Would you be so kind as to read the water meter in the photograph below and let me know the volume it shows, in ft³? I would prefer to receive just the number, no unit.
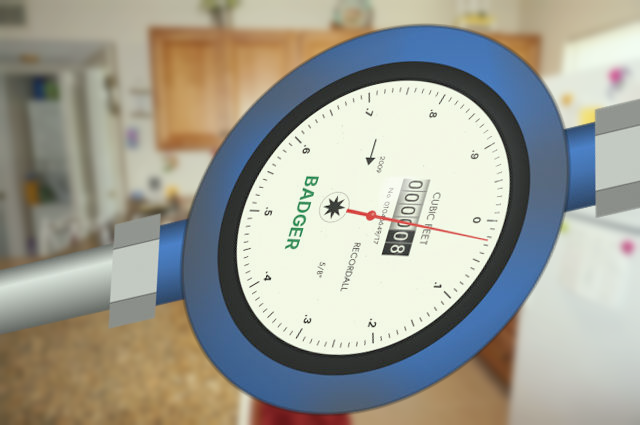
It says 8.02
